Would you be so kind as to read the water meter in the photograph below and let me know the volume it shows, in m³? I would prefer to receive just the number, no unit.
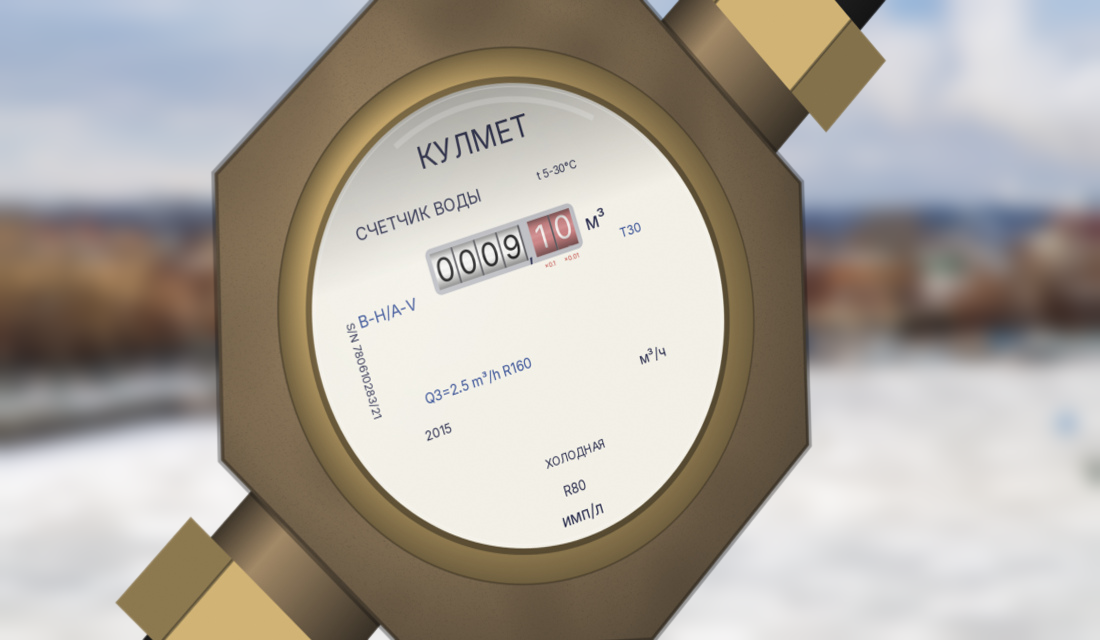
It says 9.10
